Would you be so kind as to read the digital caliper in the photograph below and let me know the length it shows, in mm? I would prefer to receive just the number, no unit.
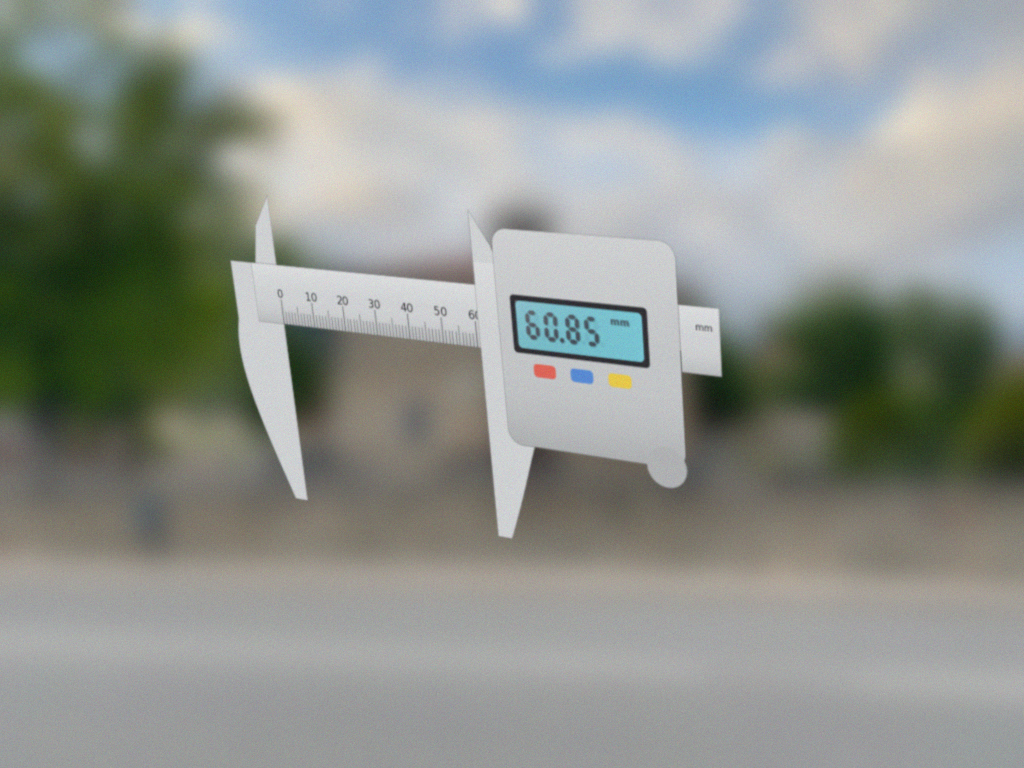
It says 60.85
